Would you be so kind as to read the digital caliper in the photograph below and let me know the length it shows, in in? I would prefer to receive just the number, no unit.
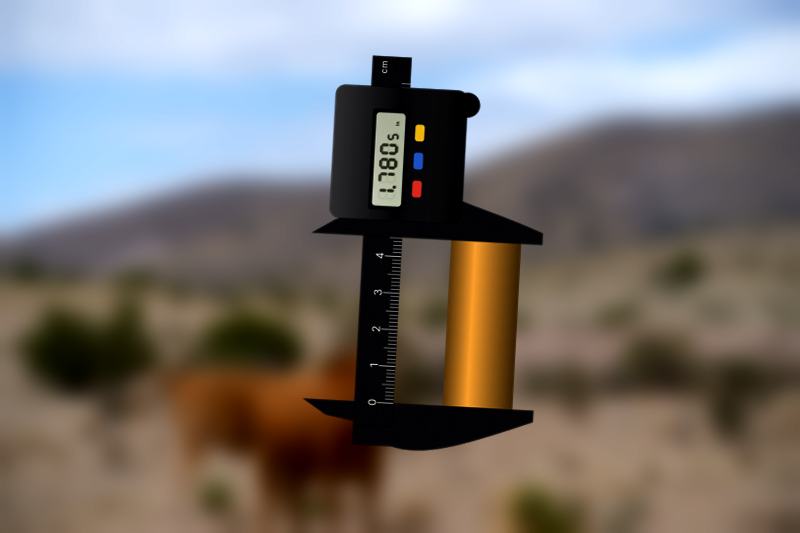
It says 1.7805
